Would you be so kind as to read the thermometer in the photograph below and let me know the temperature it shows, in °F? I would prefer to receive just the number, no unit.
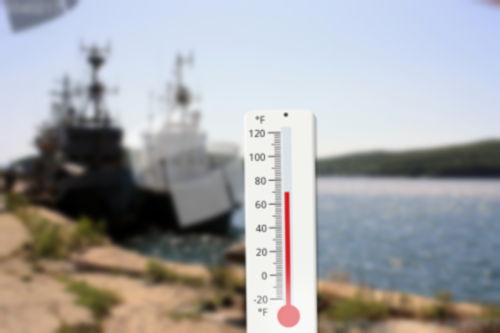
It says 70
